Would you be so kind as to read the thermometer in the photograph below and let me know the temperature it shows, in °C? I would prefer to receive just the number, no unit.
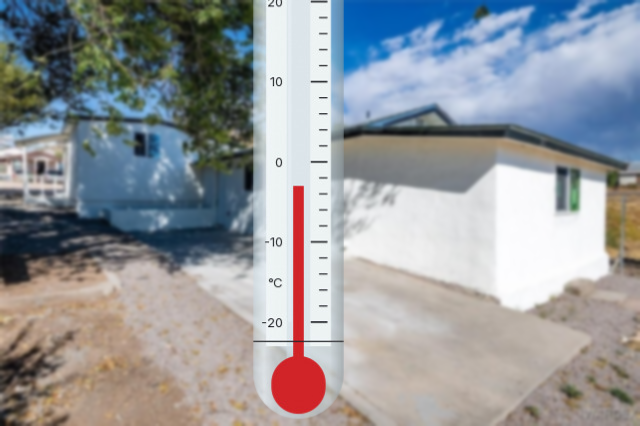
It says -3
